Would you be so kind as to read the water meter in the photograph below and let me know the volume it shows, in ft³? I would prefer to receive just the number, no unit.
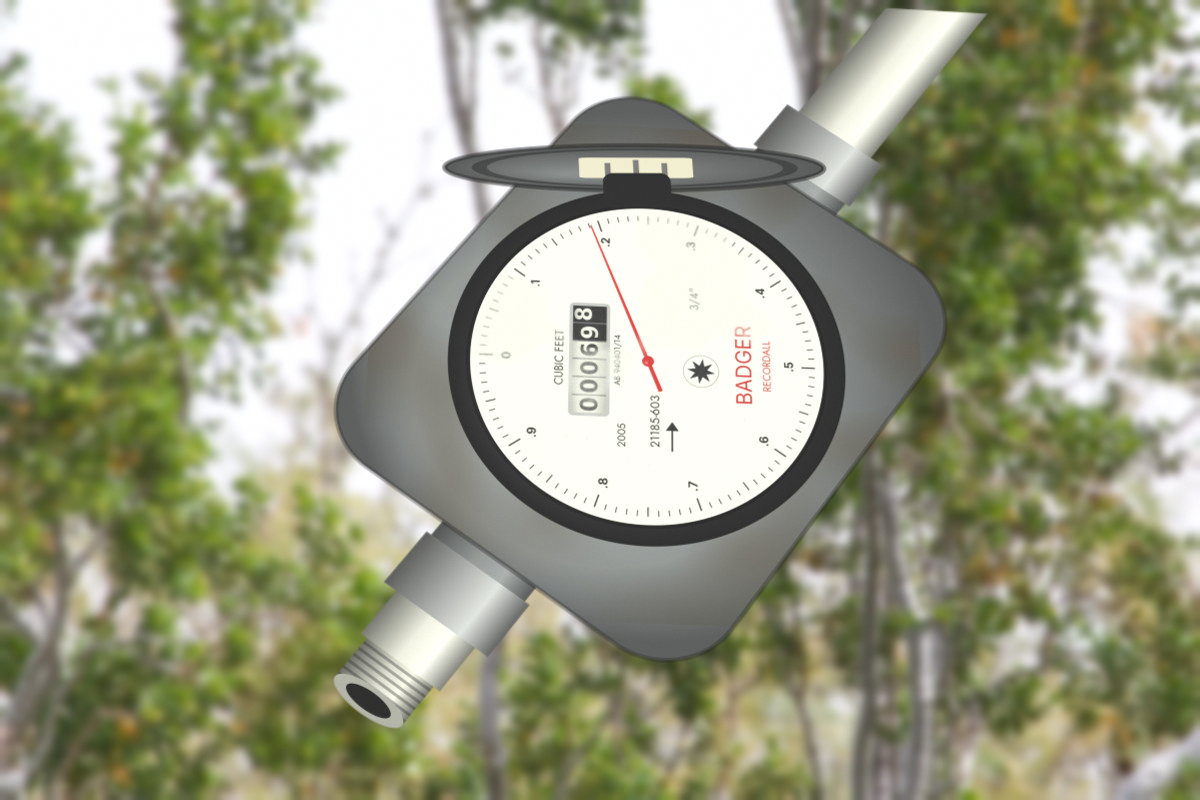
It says 698.19
